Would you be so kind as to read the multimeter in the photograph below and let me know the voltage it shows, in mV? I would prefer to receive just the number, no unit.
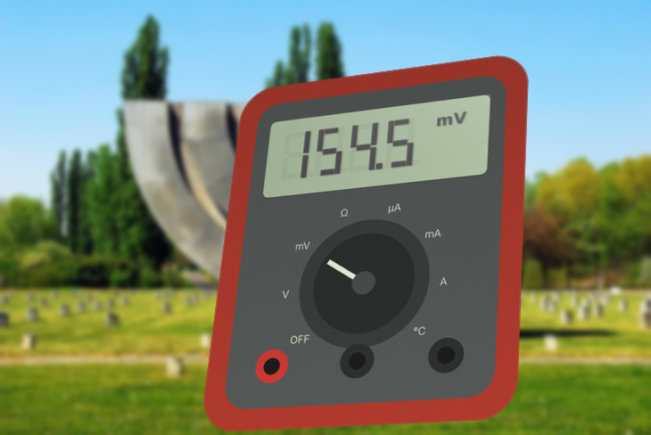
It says 154.5
